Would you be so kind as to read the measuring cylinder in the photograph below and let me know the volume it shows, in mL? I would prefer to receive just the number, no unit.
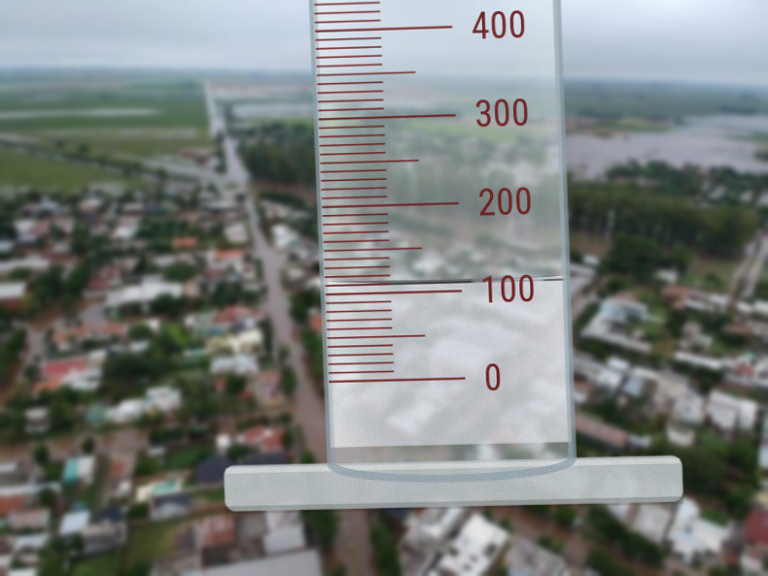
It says 110
